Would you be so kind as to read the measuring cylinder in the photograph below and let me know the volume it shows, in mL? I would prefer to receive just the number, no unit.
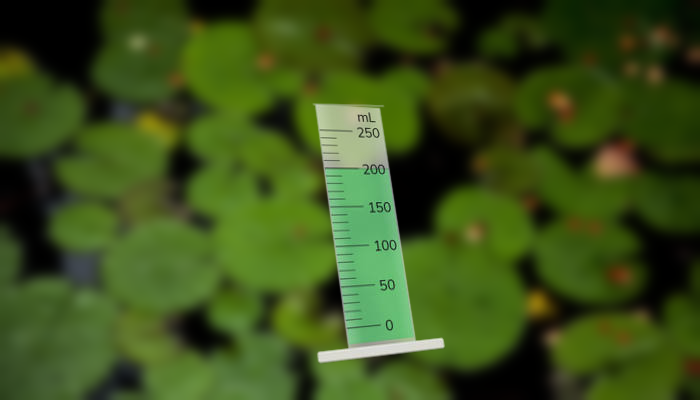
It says 200
